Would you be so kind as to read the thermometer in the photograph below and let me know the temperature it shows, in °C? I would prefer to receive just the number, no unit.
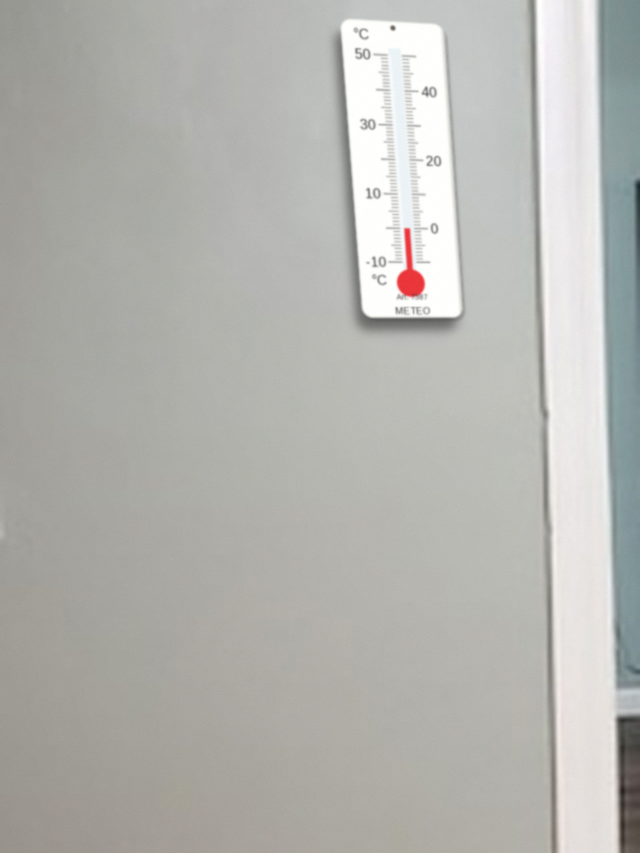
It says 0
